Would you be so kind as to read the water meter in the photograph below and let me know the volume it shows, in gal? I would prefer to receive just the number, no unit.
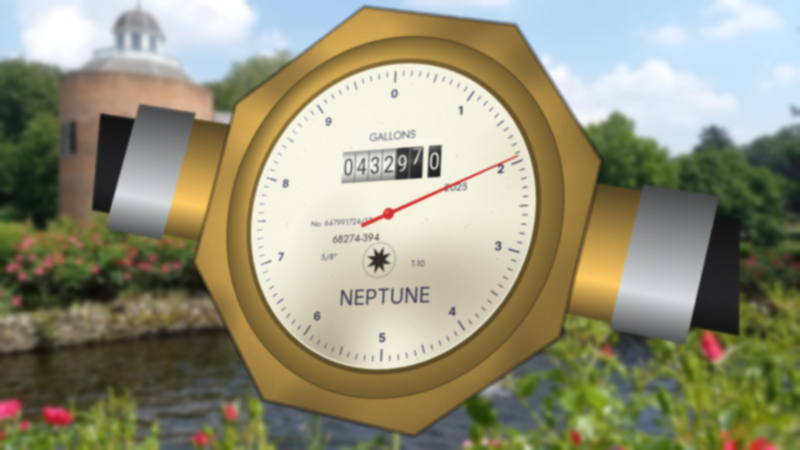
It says 432971.9
